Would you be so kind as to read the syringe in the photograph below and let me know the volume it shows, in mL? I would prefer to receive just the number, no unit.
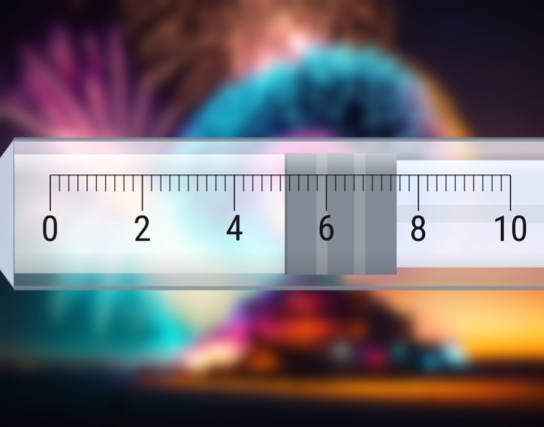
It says 5.1
